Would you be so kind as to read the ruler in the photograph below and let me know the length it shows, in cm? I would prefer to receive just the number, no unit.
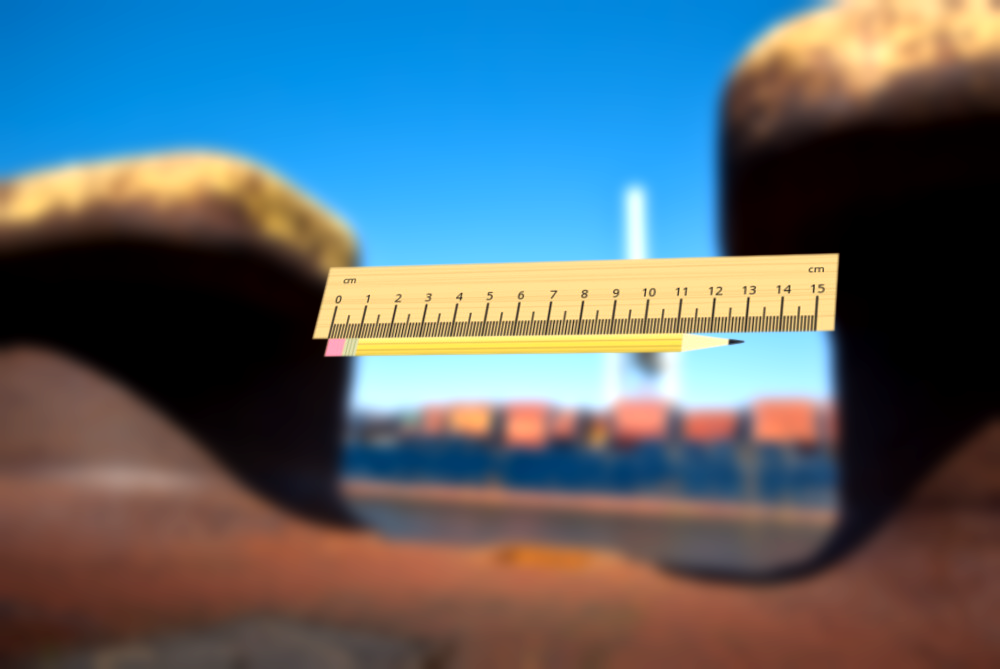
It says 13
